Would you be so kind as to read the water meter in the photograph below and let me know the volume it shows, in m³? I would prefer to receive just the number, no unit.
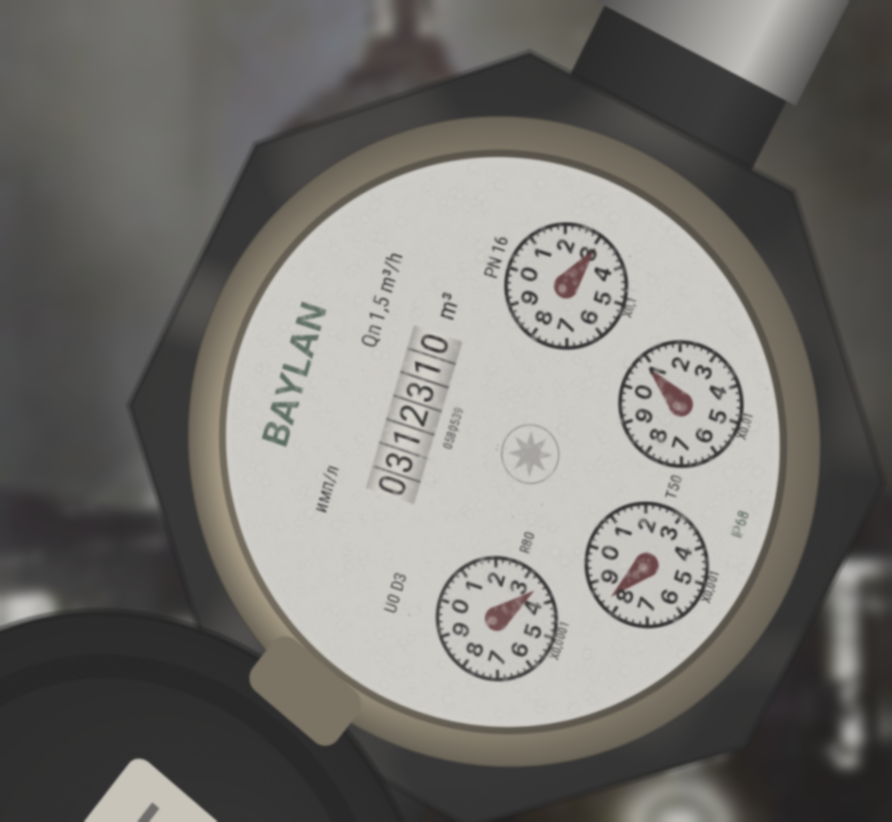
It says 312310.3083
